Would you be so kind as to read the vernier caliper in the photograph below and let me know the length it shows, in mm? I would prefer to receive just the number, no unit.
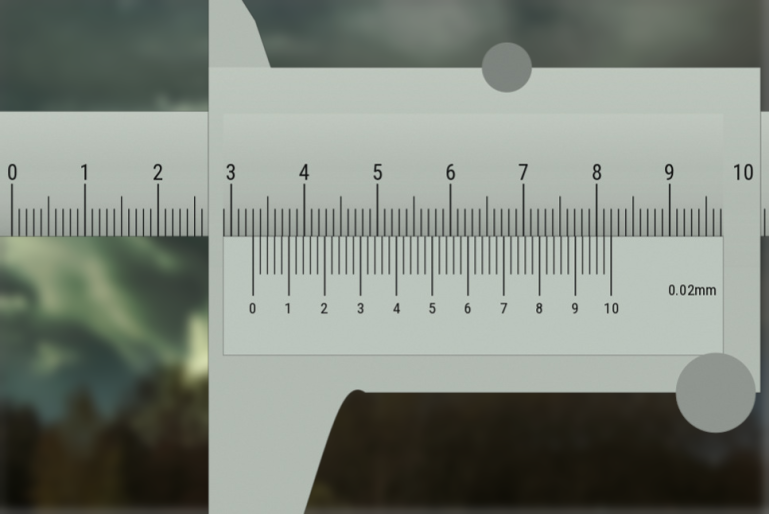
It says 33.0
